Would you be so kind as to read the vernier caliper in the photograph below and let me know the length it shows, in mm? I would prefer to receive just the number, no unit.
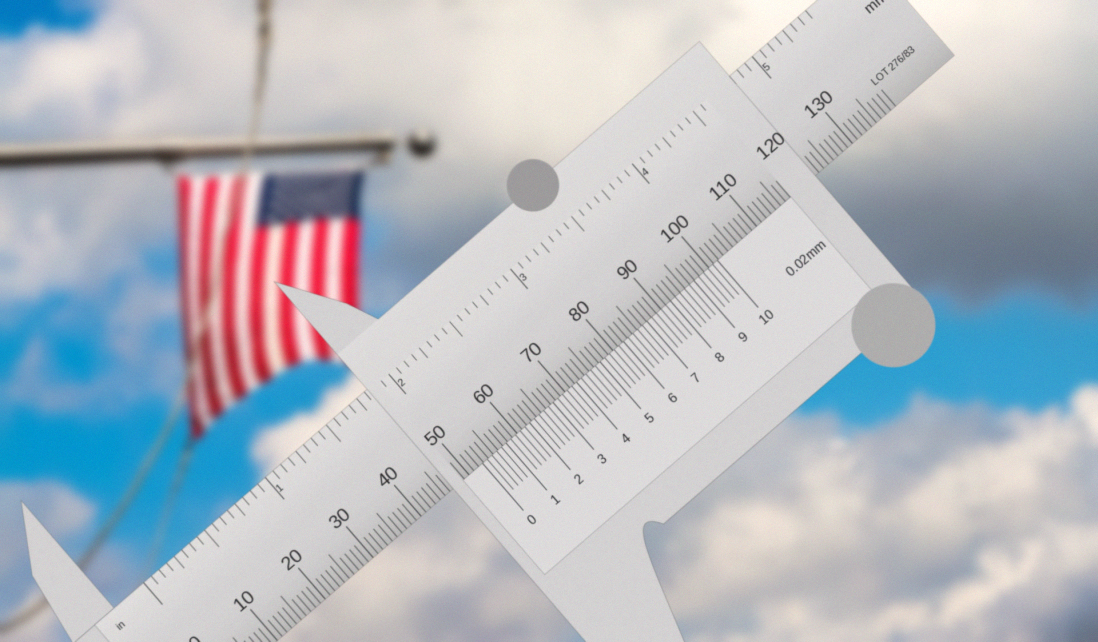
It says 52.8
